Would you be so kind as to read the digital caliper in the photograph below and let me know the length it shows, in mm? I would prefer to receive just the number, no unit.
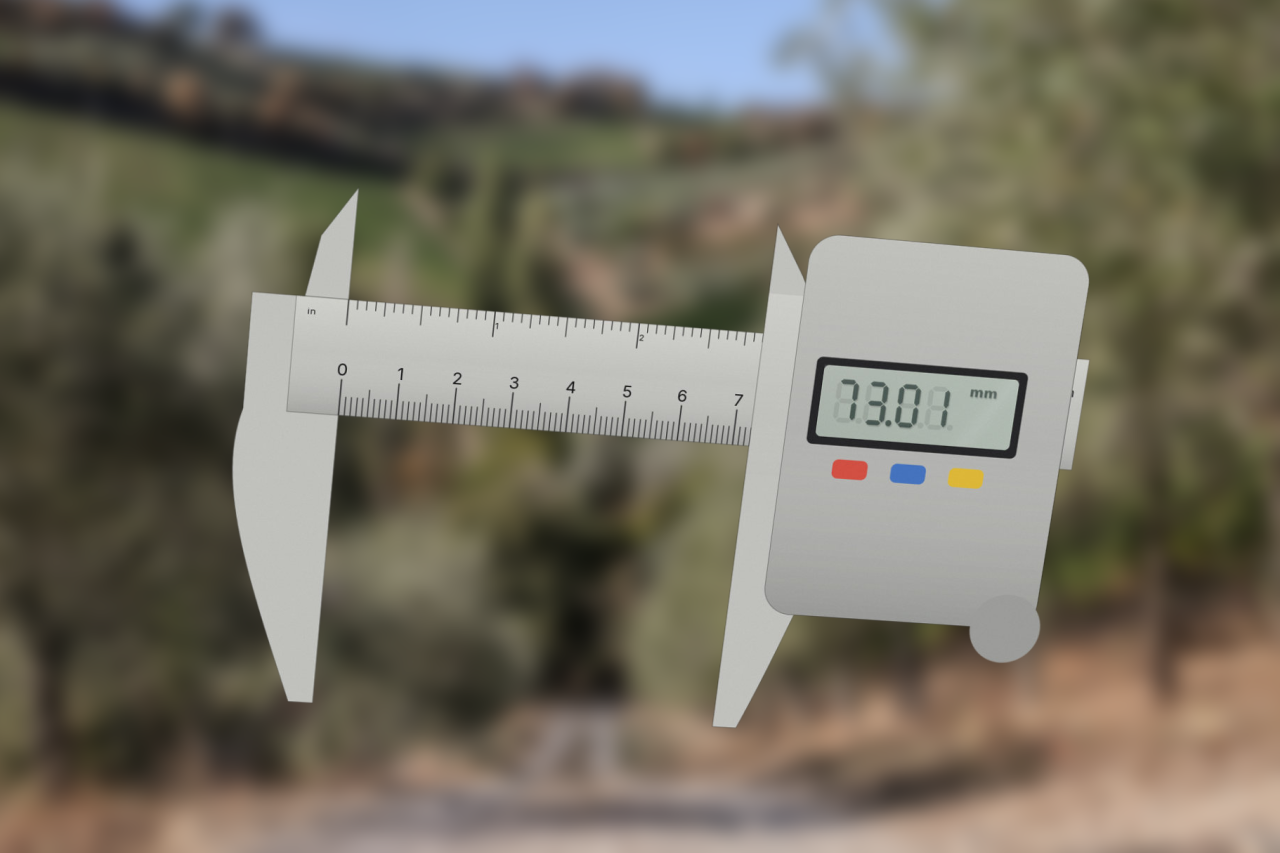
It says 73.01
